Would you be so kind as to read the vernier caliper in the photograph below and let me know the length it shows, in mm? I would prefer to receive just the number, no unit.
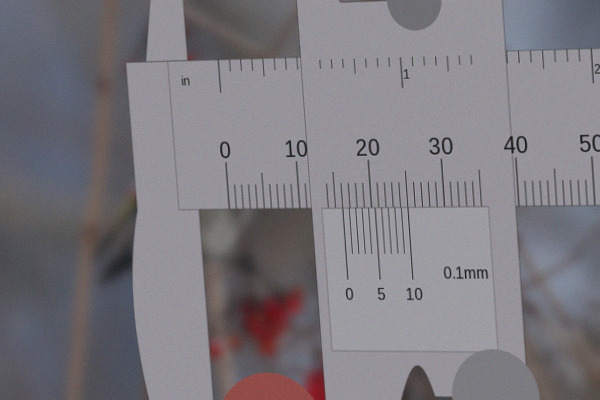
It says 16.0
